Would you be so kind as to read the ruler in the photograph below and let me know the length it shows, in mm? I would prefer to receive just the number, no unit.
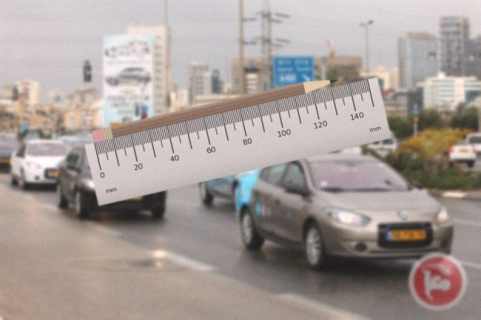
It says 135
